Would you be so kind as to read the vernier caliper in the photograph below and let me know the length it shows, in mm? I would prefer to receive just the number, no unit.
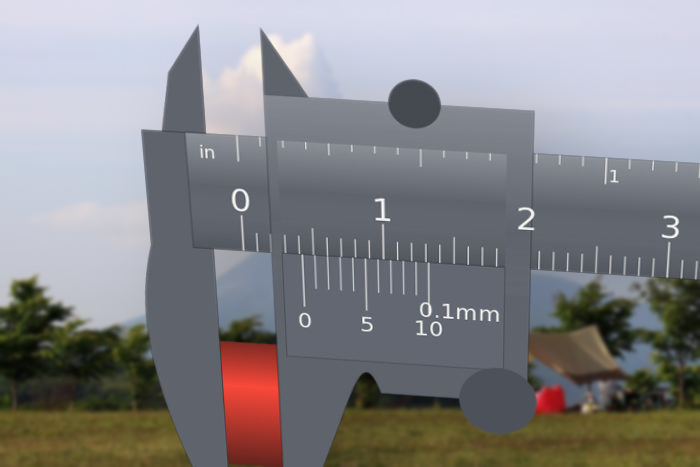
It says 4.2
